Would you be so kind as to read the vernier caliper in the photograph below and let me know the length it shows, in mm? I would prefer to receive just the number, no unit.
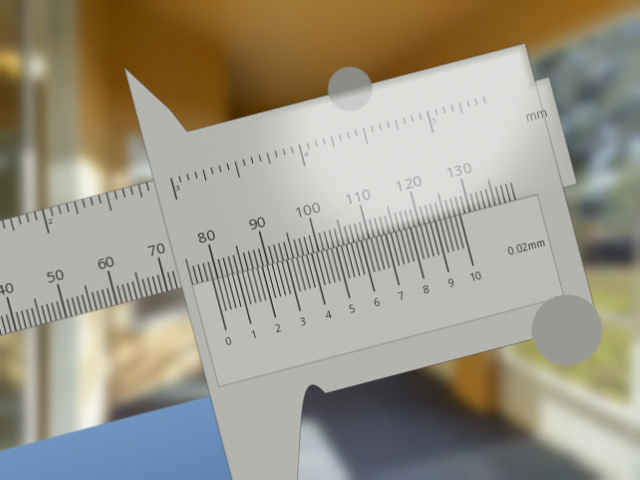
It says 79.0
